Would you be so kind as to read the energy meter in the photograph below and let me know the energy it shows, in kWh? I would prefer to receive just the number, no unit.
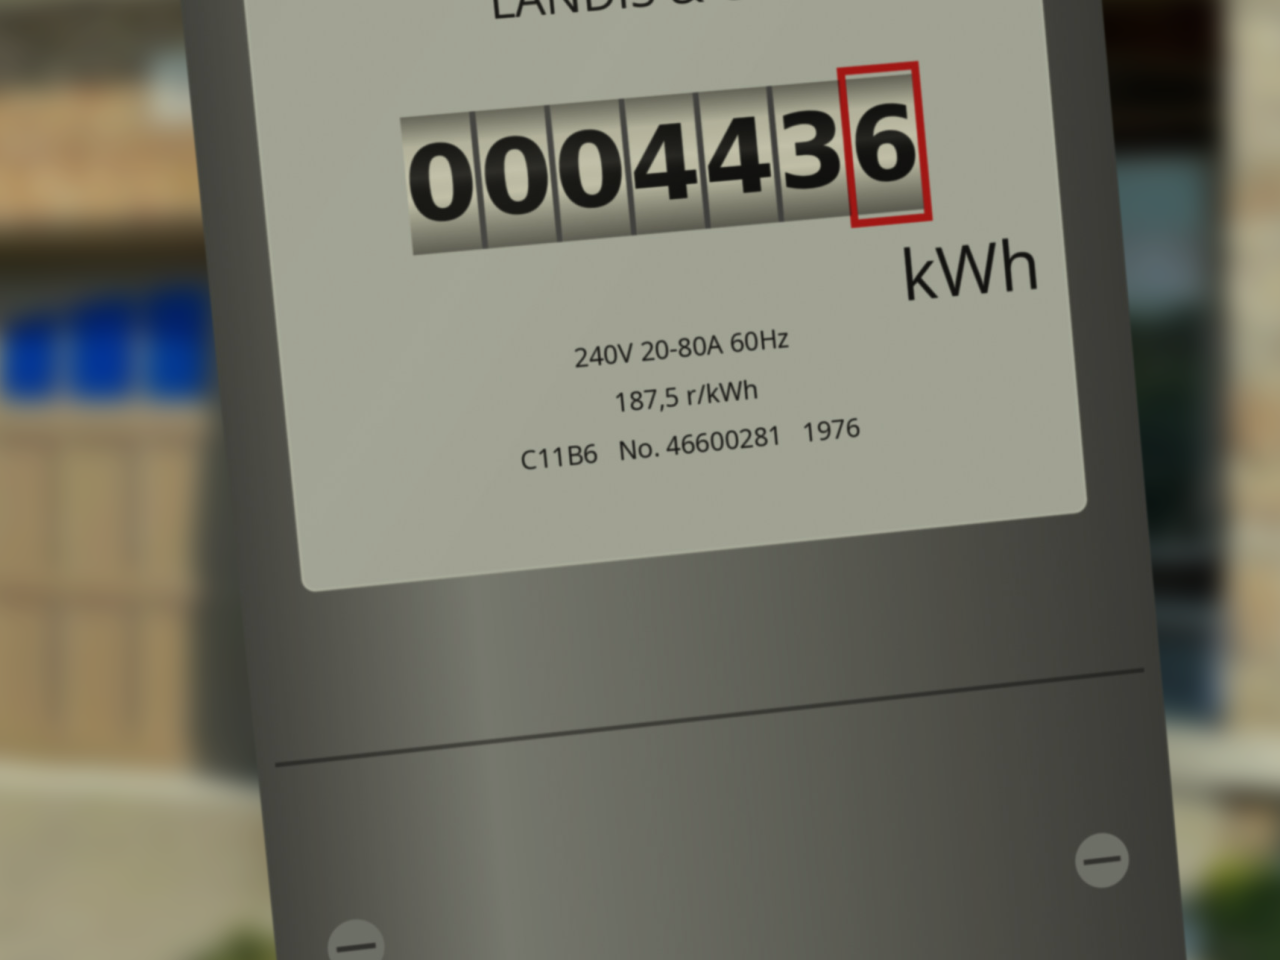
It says 443.6
